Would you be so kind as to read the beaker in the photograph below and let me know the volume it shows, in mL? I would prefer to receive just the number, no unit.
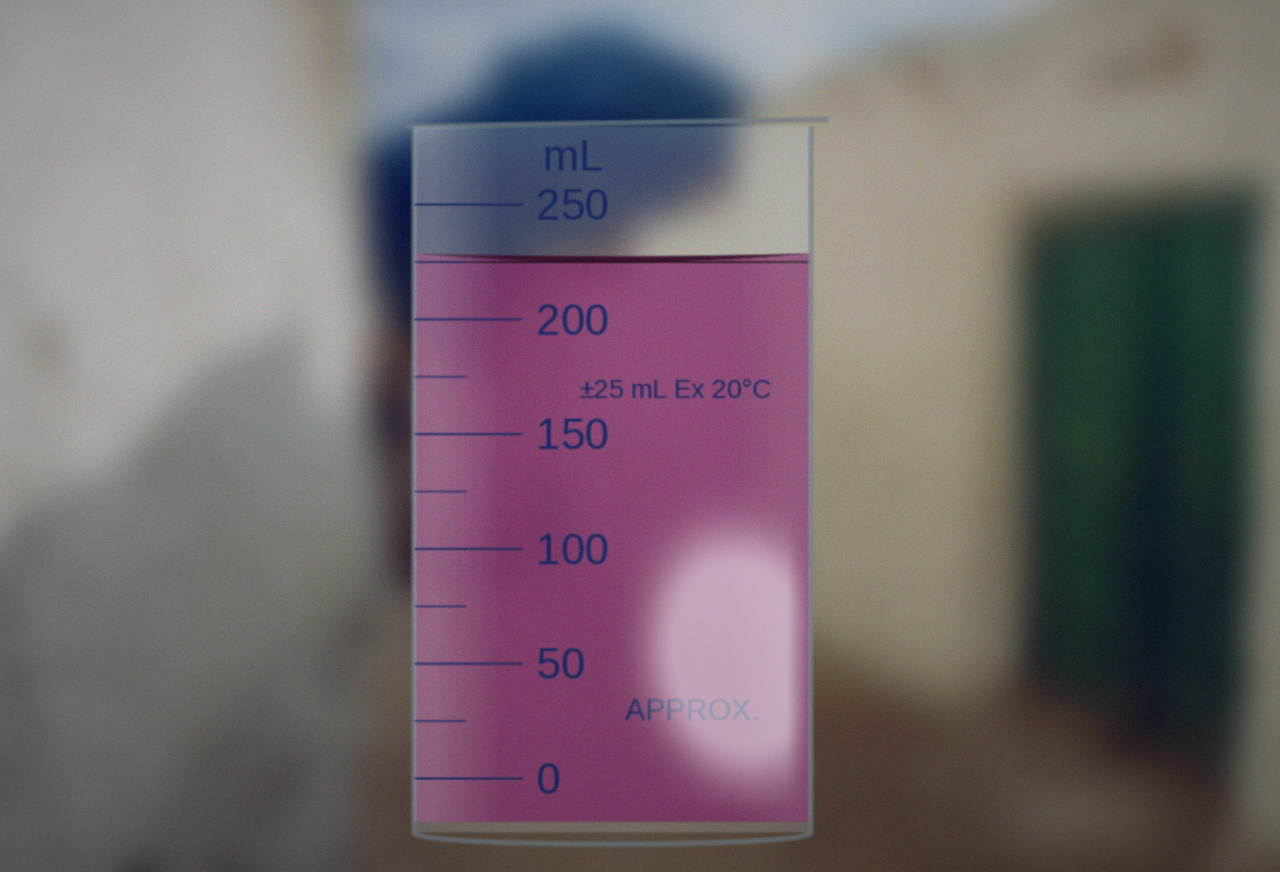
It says 225
